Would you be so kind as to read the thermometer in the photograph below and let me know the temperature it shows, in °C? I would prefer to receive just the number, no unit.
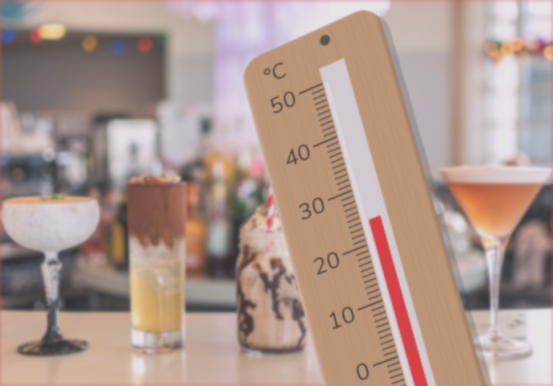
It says 24
